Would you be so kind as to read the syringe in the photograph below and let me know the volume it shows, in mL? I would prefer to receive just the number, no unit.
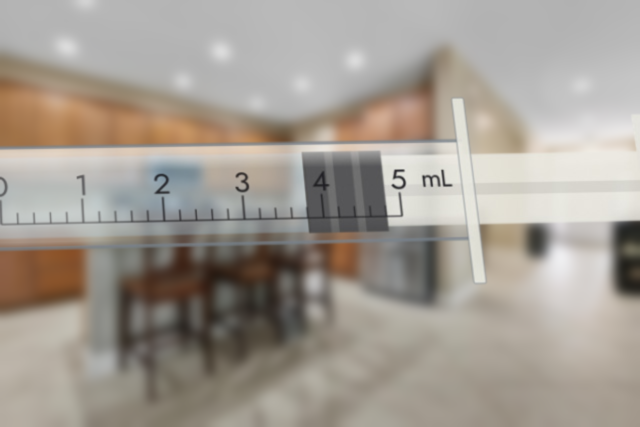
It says 3.8
